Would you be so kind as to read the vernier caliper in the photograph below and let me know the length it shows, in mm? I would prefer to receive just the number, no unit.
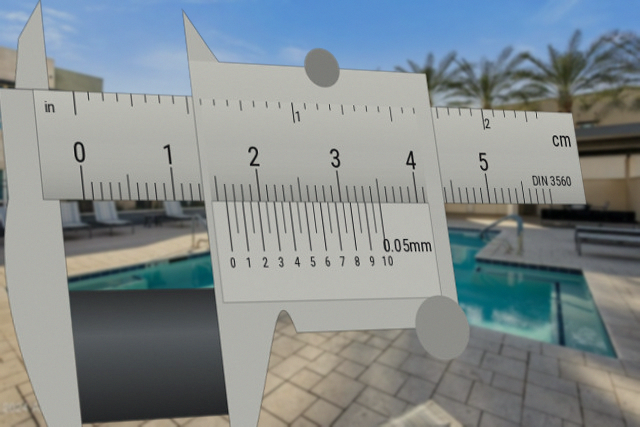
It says 16.0
